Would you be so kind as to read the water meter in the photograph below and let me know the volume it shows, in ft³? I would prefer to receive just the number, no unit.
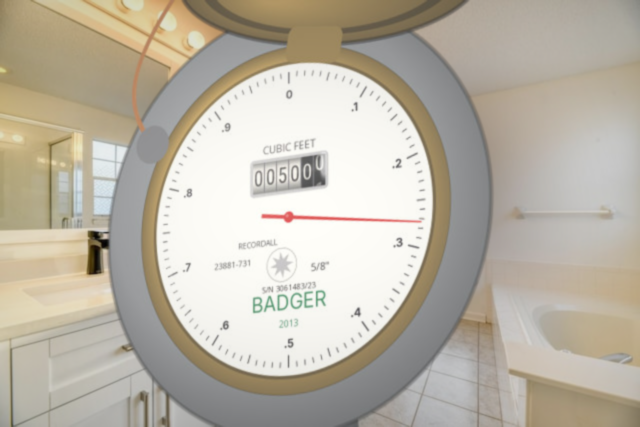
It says 5000.27
